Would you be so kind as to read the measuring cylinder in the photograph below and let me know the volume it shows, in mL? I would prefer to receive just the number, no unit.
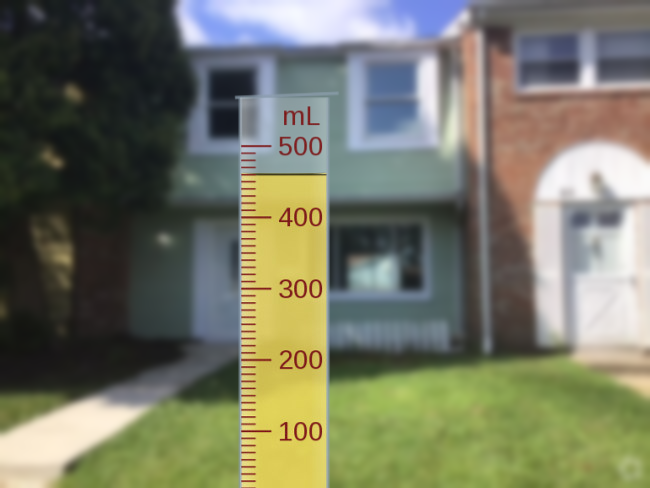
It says 460
